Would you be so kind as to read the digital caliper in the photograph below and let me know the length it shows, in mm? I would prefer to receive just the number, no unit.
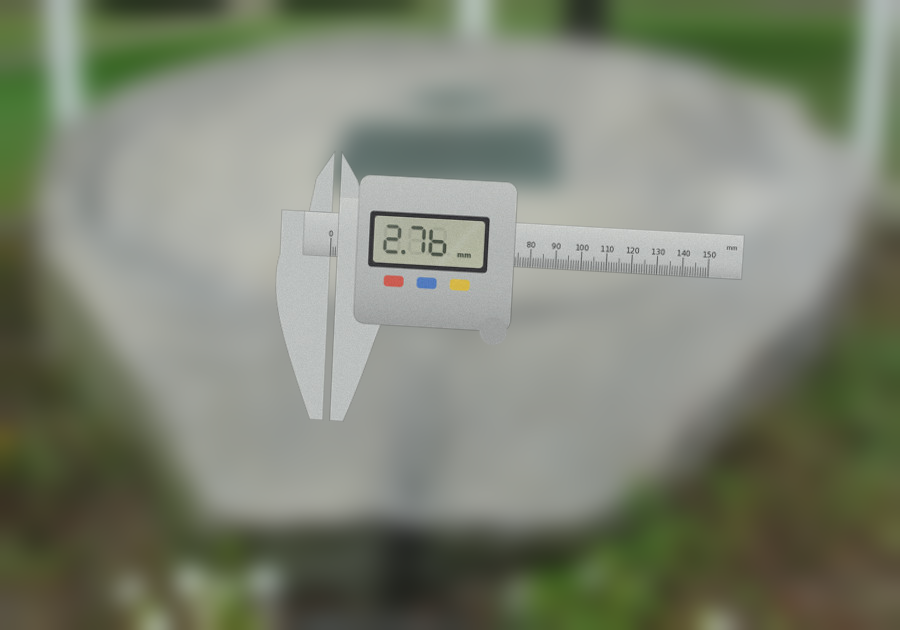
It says 2.76
